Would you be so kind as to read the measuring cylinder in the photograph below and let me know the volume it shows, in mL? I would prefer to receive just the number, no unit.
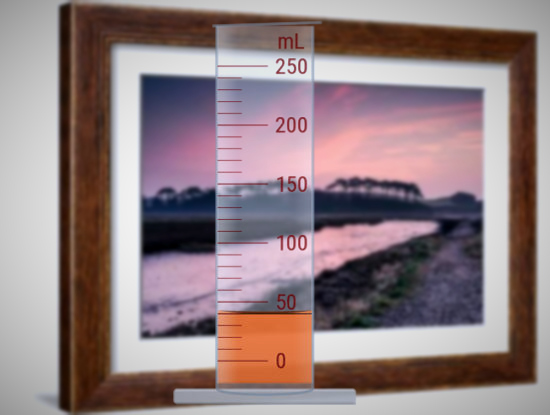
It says 40
